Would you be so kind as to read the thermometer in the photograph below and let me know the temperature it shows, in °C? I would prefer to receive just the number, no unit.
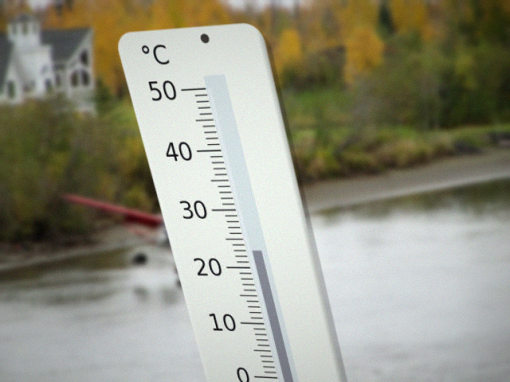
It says 23
